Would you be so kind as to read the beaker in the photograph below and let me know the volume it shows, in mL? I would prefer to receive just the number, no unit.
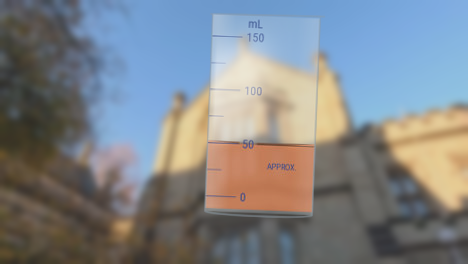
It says 50
